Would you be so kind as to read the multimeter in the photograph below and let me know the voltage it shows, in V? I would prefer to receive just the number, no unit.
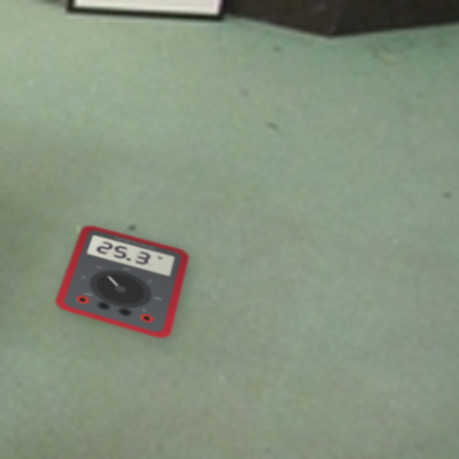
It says 25.3
